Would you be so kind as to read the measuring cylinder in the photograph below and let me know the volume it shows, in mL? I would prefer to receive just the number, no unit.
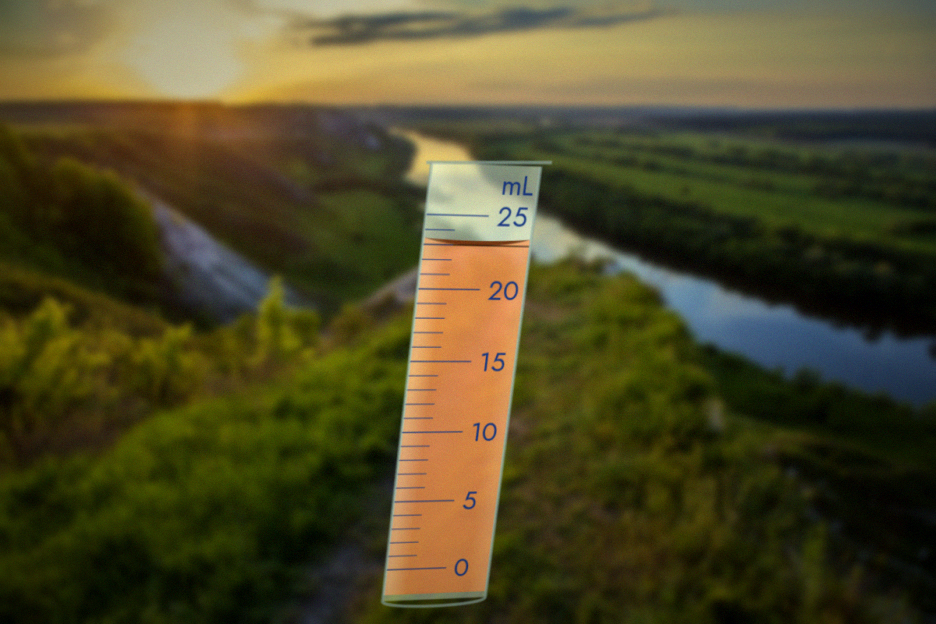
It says 23
